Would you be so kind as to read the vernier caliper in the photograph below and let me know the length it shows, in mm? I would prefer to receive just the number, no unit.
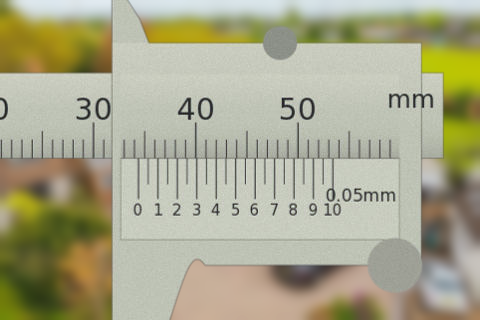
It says 34.4
